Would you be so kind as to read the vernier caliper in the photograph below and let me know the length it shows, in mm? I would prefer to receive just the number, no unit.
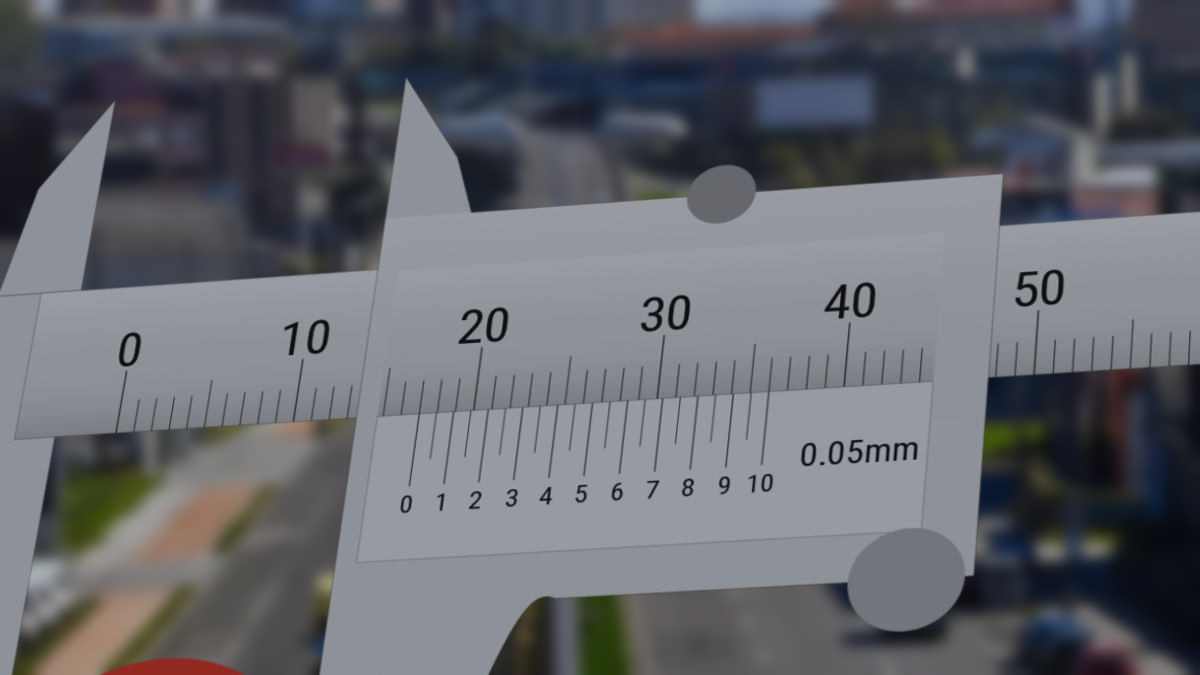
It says 17.0
